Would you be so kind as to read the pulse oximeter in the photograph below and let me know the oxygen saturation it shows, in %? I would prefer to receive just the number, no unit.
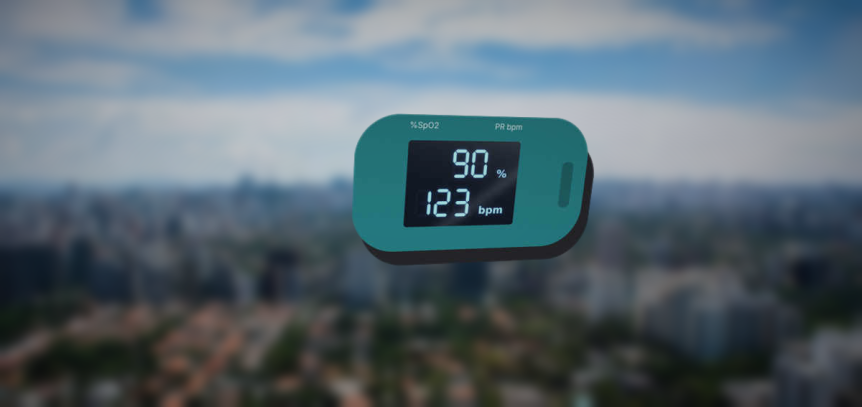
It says 90
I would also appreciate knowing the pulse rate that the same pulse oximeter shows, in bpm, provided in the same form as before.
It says 123
